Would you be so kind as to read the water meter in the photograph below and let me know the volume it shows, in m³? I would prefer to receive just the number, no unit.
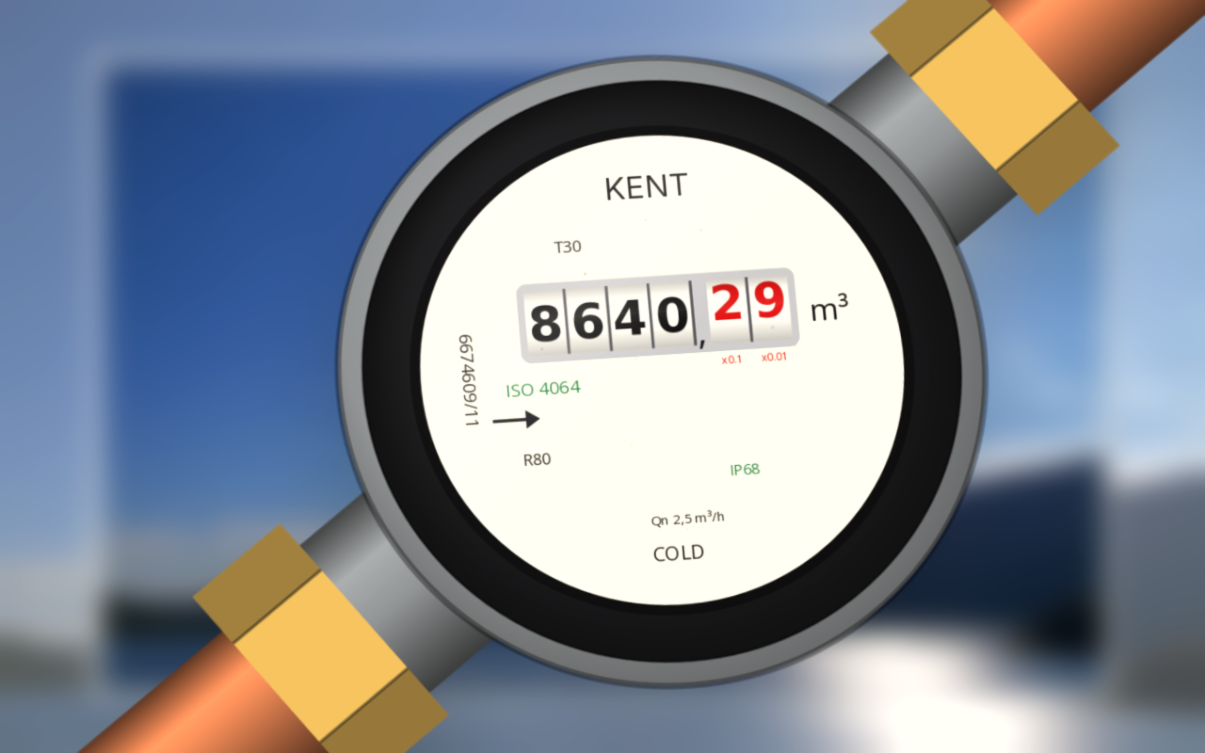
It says 8640.29
